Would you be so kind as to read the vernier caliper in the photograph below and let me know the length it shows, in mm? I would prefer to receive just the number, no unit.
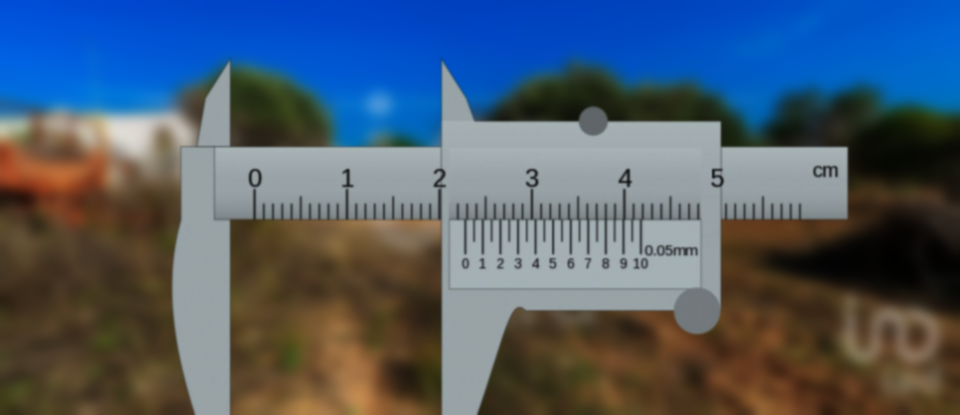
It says 22.8
